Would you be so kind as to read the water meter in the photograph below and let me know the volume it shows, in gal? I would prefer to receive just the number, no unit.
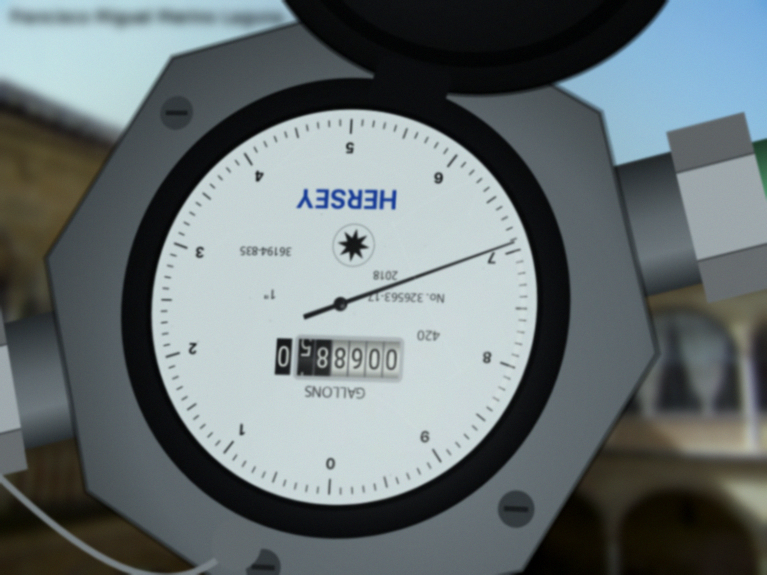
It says 68846.9
